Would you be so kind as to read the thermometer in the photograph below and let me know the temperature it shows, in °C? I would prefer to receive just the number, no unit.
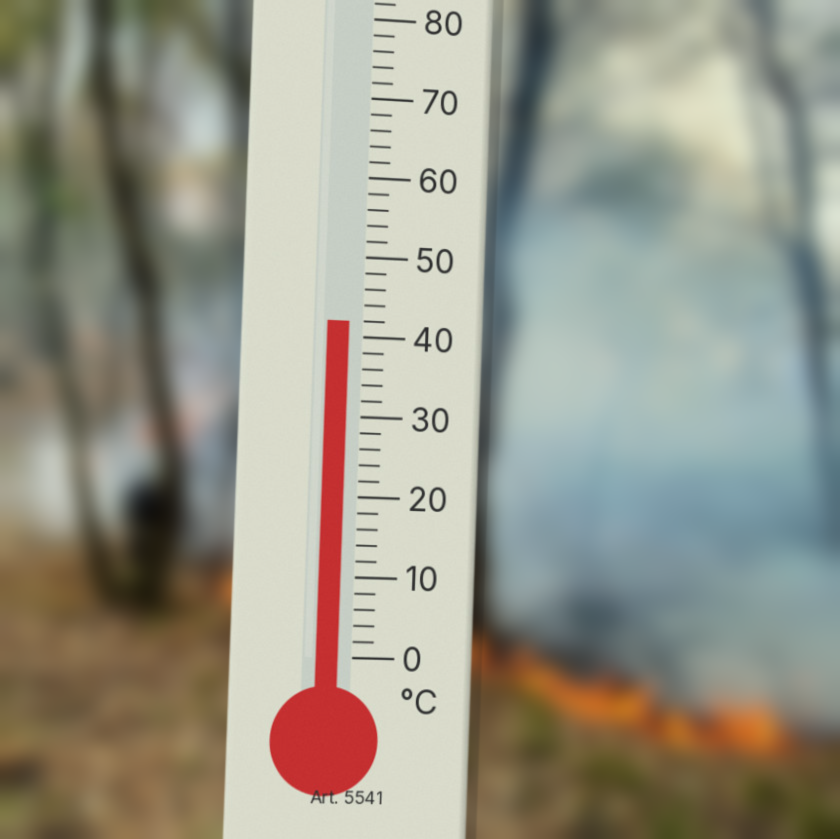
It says 42
